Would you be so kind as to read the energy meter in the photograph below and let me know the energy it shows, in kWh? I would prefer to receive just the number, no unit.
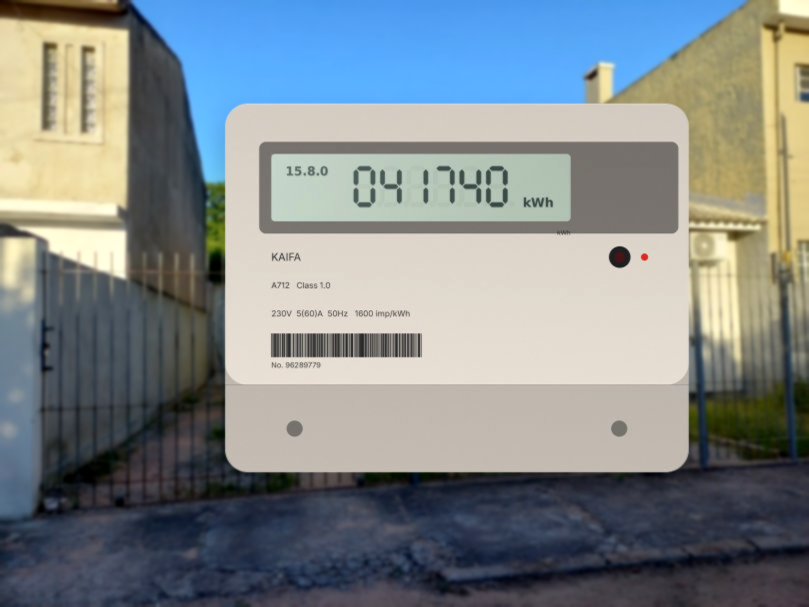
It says 41740
